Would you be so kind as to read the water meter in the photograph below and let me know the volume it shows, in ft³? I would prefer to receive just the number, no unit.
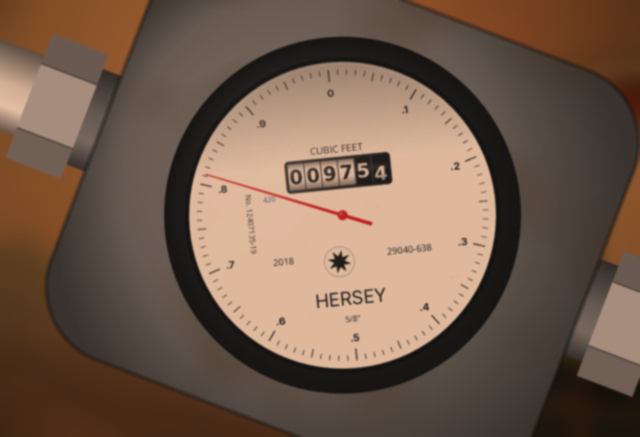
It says 9753.81
